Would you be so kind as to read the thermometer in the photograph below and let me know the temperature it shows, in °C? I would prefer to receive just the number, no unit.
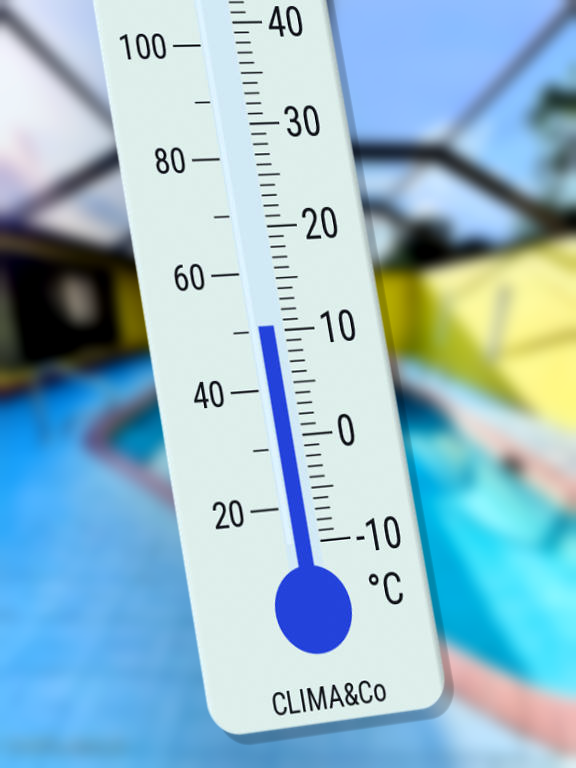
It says 10.5
